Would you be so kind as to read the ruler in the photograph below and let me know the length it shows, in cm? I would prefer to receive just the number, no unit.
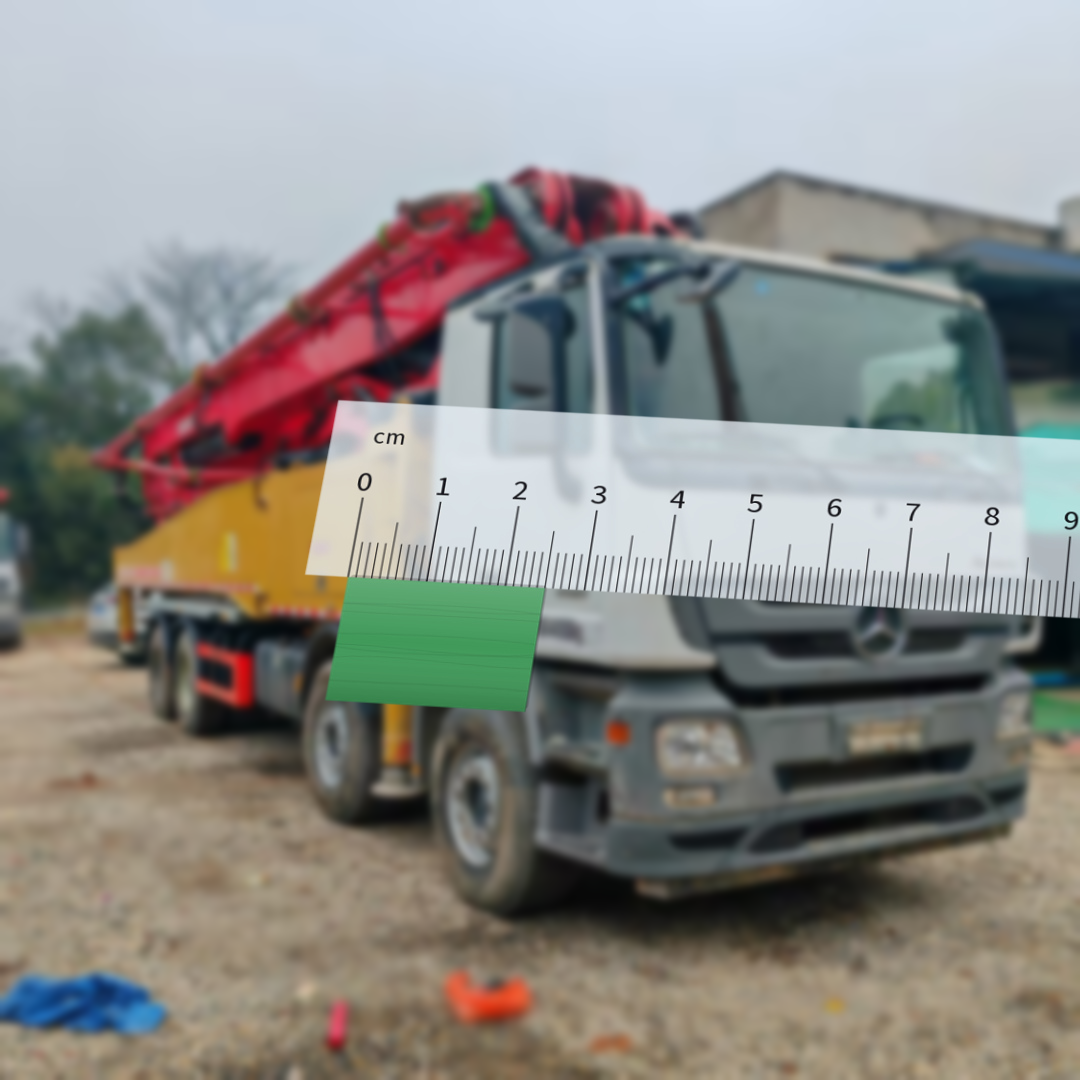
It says 2.5
